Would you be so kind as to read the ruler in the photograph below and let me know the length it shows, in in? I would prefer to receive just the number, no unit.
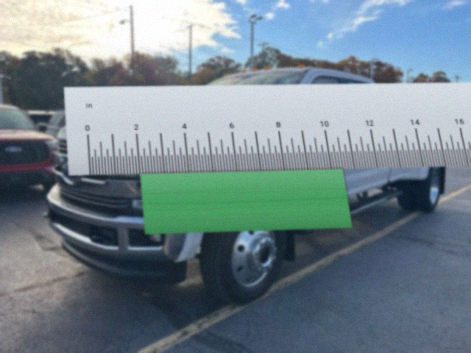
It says 8.5
